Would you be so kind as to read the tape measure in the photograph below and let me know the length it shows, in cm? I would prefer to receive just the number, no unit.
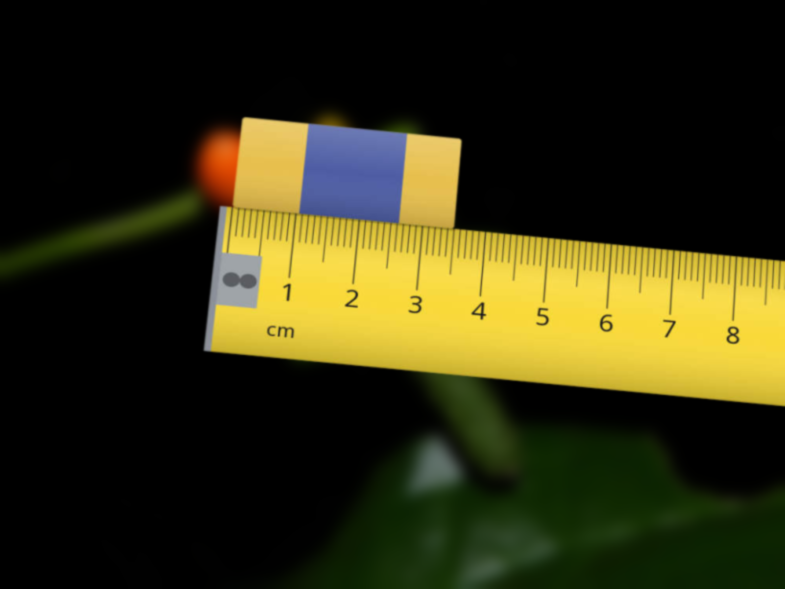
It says 3.5
